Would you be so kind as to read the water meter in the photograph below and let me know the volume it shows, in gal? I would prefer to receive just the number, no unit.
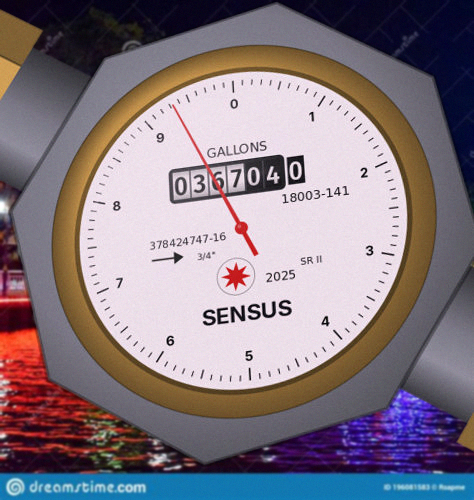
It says 367039.3
